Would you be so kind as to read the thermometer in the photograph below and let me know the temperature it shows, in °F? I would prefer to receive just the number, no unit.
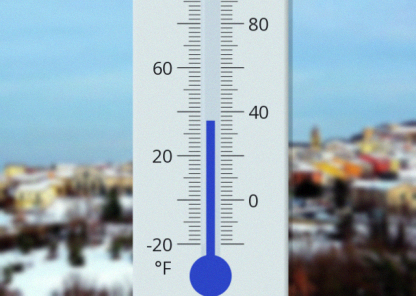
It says 36
